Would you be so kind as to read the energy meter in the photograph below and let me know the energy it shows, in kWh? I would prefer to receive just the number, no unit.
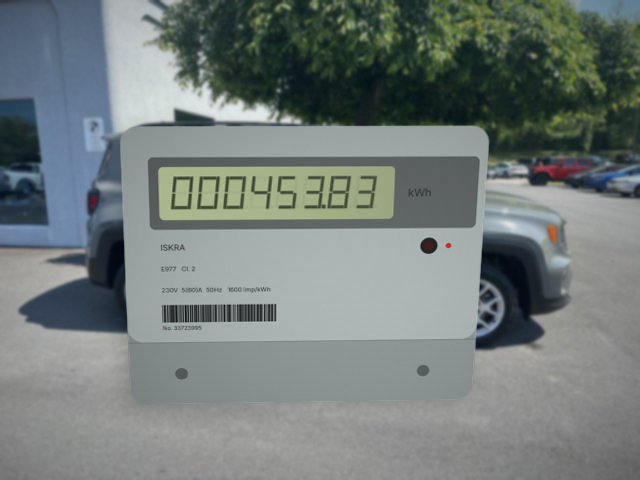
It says 453.83
